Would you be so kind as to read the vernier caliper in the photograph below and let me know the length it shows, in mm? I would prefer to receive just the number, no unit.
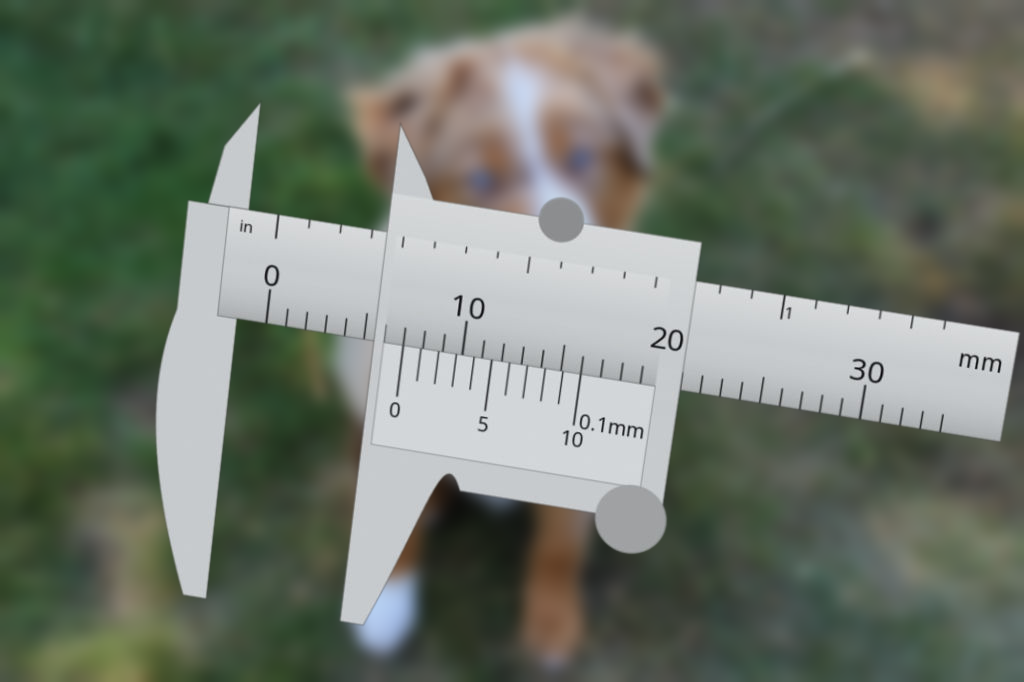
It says 7.0
